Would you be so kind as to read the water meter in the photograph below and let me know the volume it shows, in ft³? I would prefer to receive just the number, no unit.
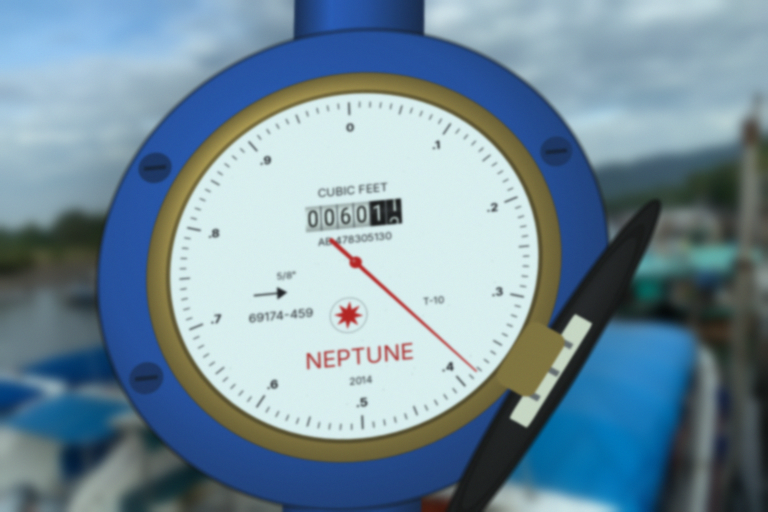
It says 6011.38
